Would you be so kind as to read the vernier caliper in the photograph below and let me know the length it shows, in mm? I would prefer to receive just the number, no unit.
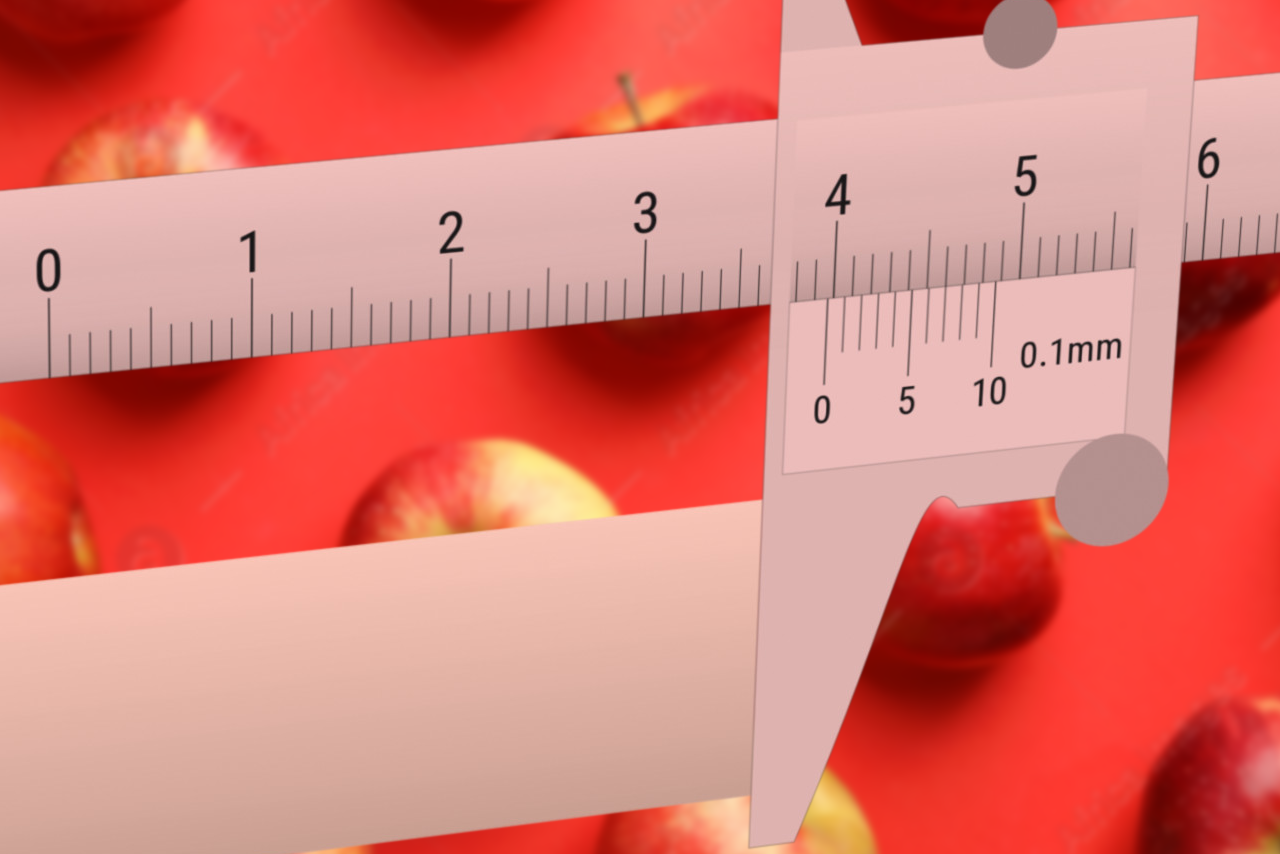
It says 39.7
